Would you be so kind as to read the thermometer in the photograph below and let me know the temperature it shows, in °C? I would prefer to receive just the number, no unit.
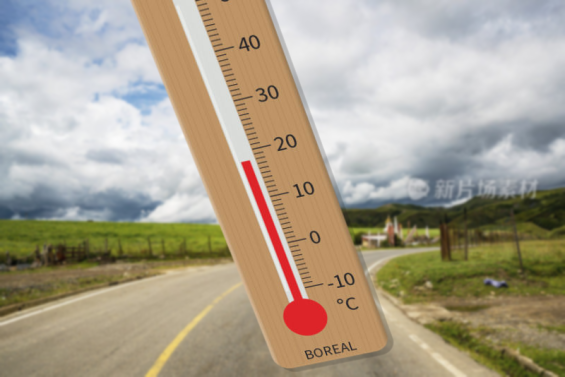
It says 18
